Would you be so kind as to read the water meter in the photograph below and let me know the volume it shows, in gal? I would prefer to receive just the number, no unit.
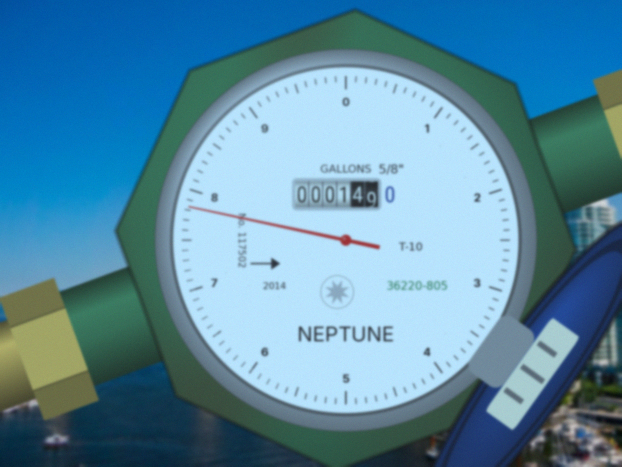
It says 1487.8
